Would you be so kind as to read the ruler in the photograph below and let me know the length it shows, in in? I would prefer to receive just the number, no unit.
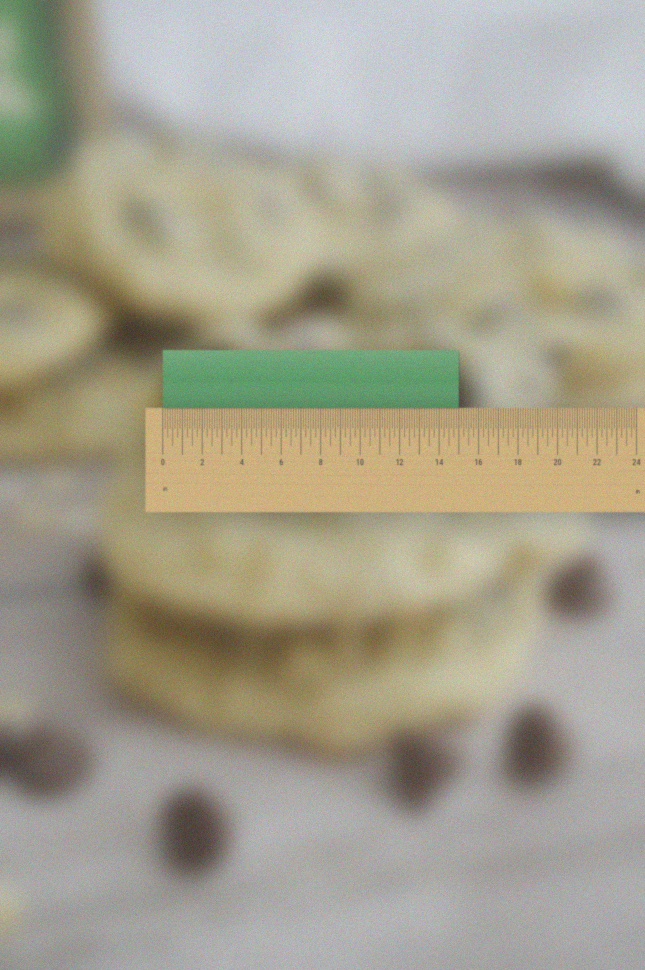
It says 15
